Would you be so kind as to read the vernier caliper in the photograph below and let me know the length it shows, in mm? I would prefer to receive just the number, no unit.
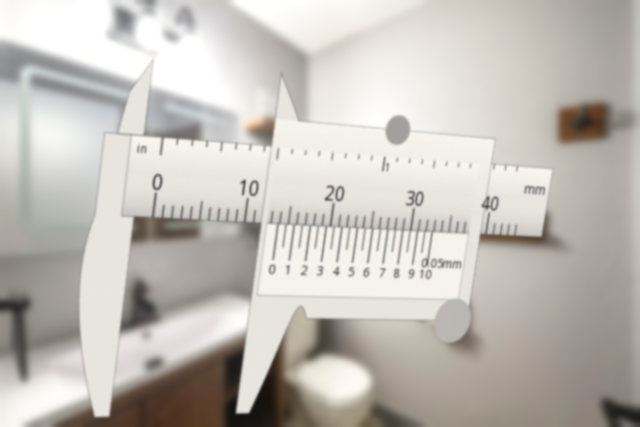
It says 13.8
